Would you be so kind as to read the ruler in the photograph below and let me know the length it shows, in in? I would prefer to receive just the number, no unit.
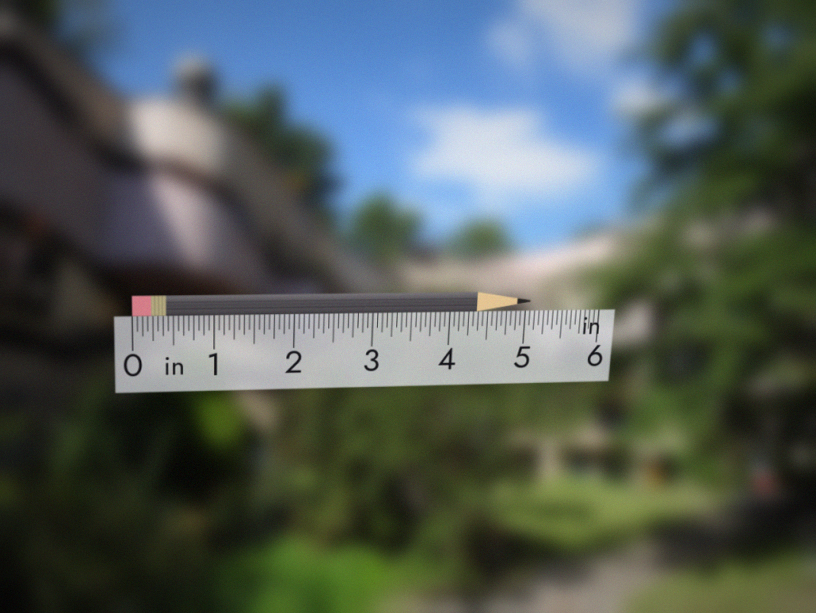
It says 5.0625
